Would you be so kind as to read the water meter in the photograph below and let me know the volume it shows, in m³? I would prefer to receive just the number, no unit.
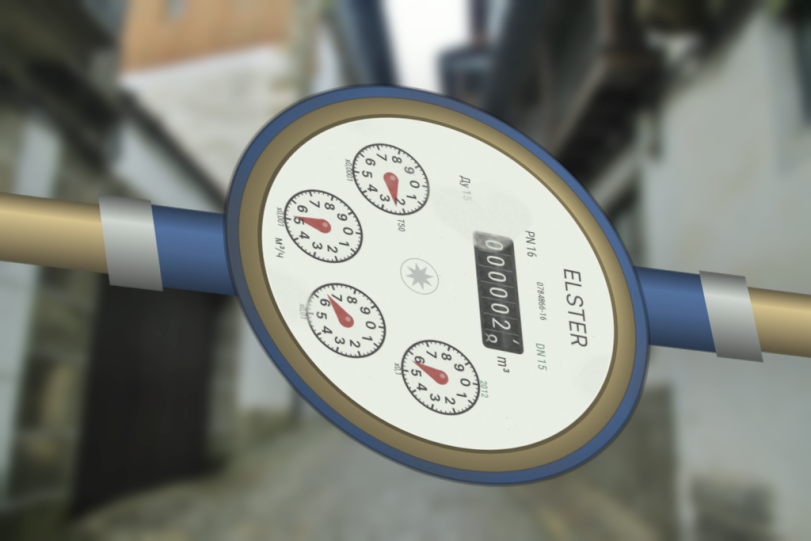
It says 27.5652
